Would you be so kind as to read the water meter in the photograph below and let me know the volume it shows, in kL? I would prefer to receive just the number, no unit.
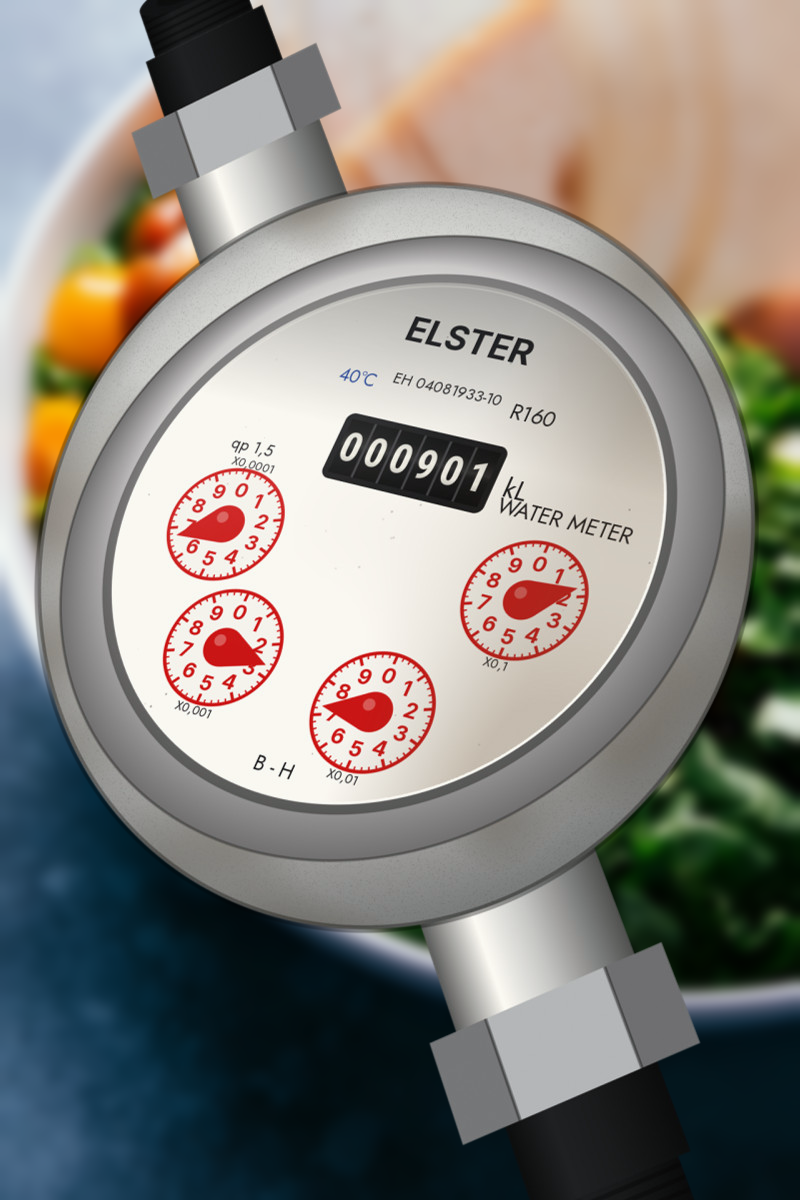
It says 901.1726
